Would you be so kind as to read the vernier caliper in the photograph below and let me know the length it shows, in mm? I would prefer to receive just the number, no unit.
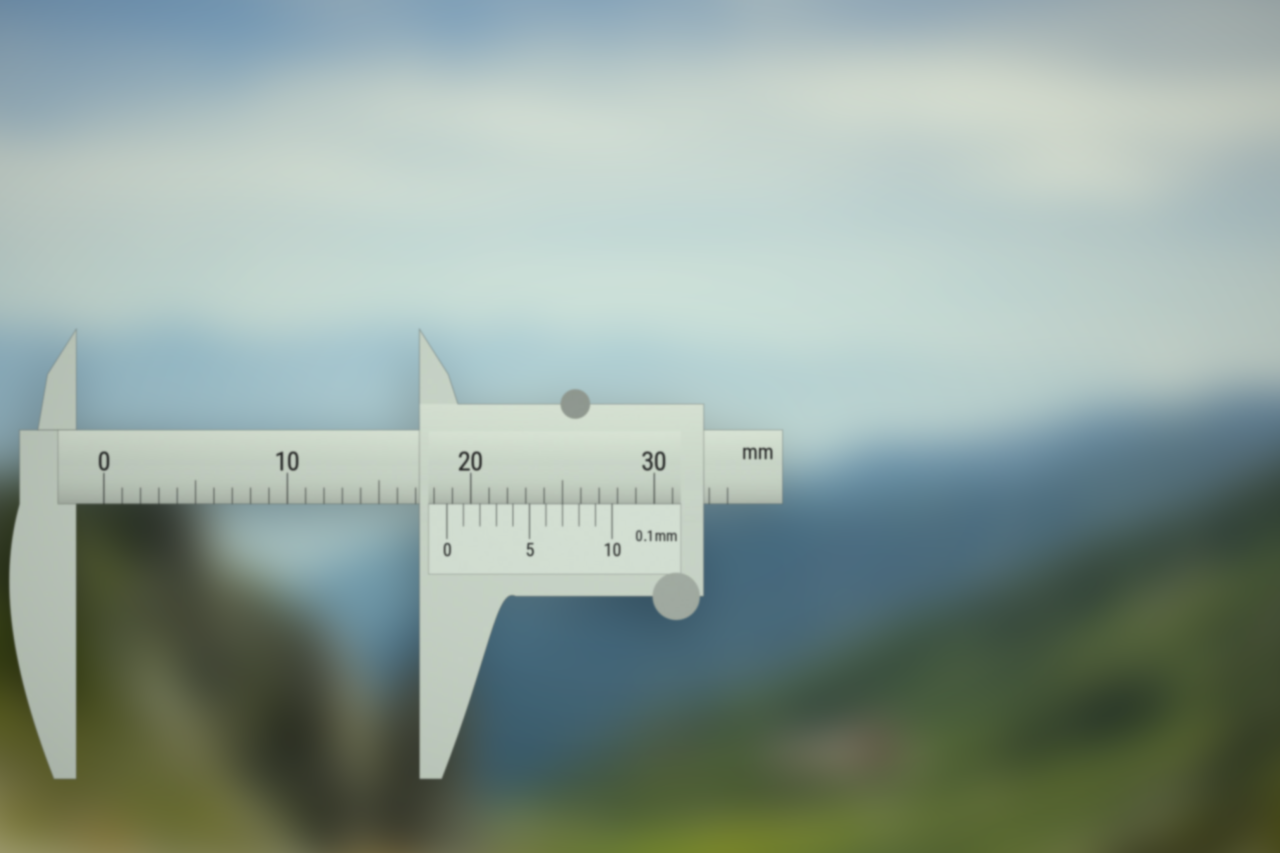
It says 18.7
